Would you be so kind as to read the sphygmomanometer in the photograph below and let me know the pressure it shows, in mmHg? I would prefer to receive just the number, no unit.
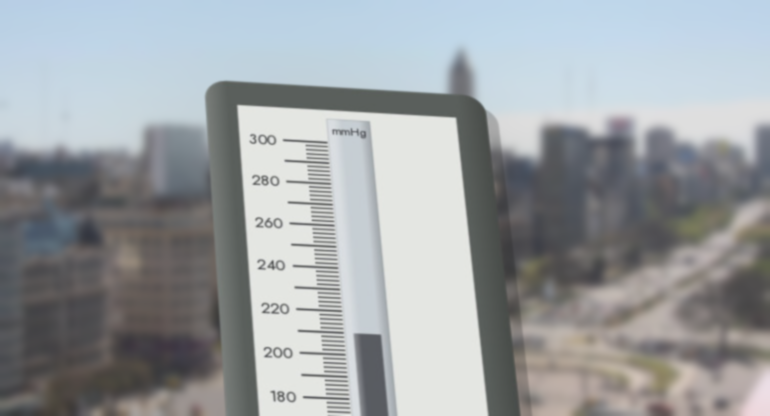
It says 210
